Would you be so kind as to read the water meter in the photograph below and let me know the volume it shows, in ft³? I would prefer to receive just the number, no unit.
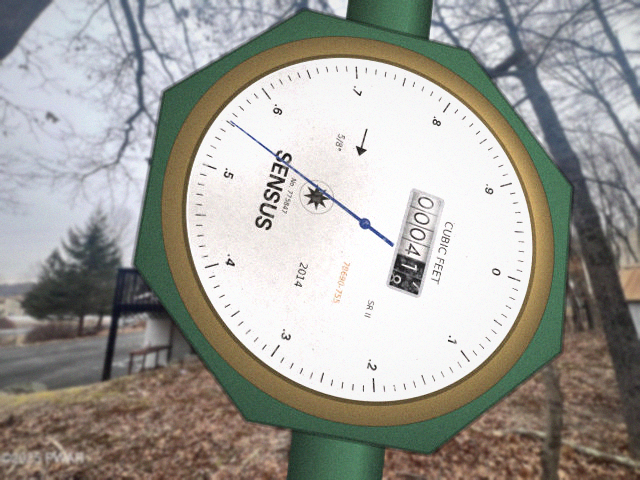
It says 417.55
